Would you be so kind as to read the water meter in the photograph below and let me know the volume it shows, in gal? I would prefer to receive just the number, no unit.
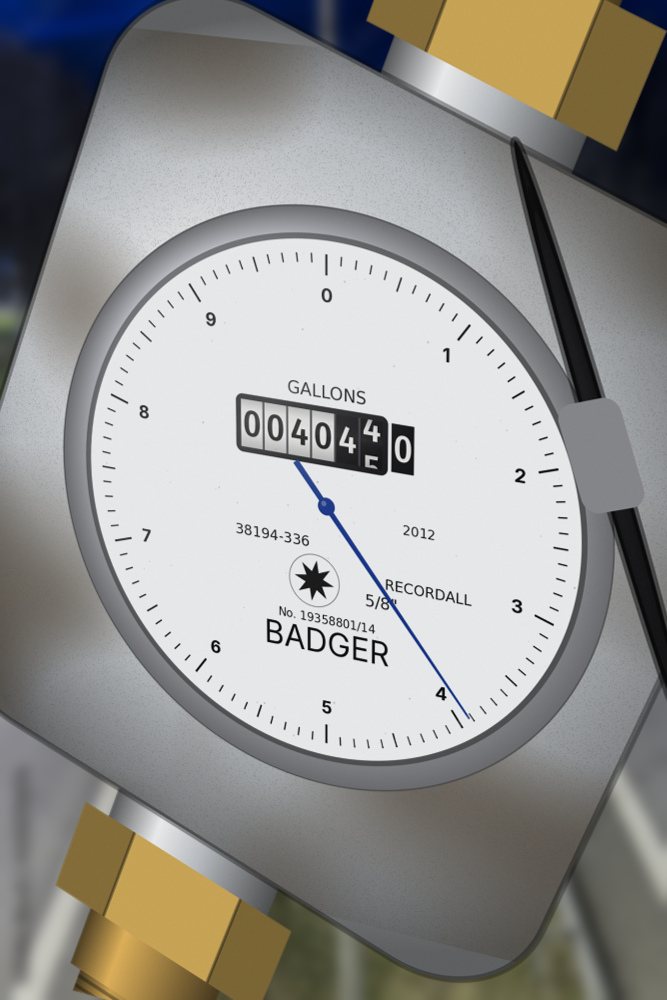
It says 40443.9
